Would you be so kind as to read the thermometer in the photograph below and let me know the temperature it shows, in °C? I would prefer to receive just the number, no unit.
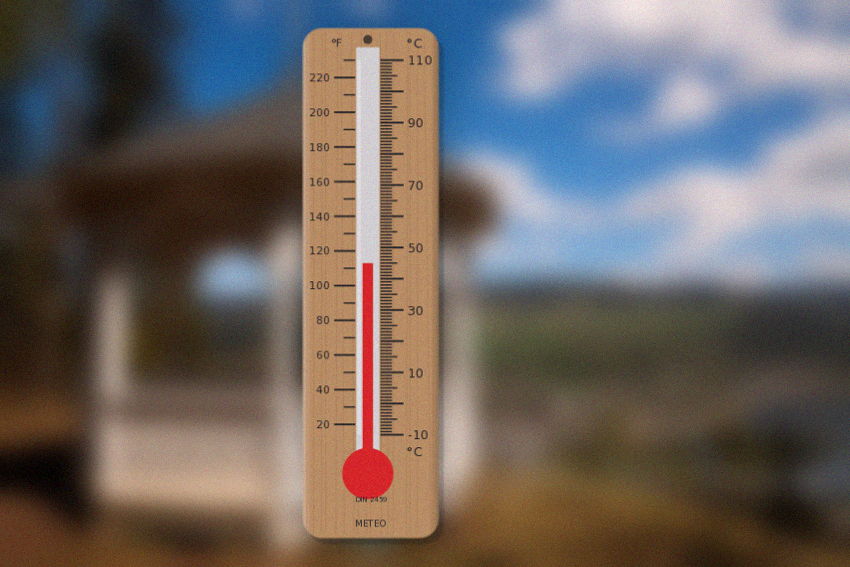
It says 45
